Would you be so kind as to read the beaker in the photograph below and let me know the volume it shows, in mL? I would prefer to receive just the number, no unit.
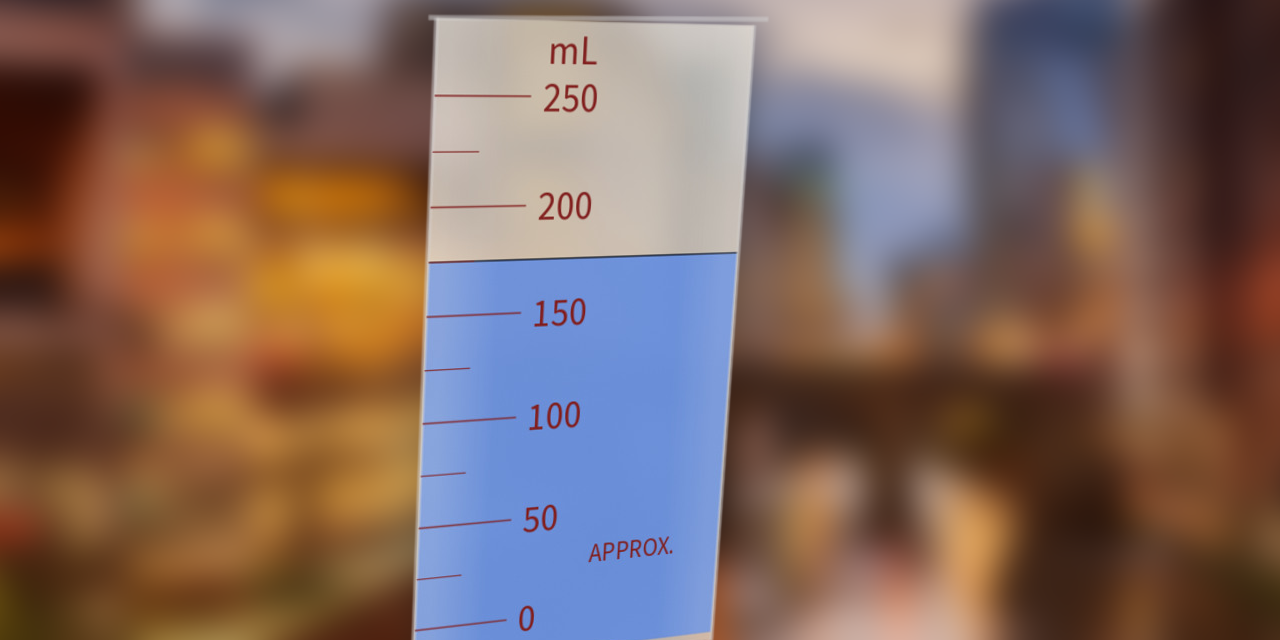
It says 175
